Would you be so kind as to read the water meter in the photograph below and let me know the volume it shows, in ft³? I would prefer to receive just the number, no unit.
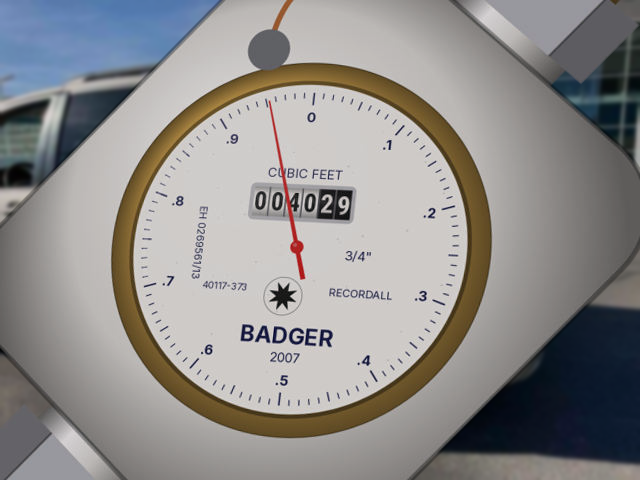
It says 4028.95
